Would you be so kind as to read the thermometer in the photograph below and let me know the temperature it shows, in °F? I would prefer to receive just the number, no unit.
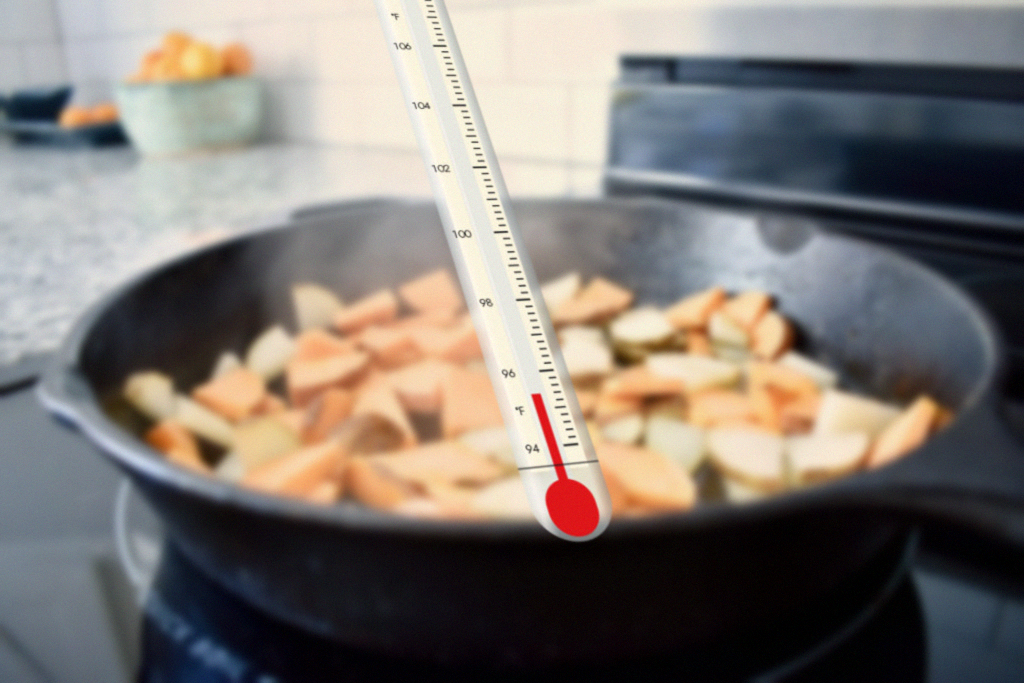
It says 95.4
